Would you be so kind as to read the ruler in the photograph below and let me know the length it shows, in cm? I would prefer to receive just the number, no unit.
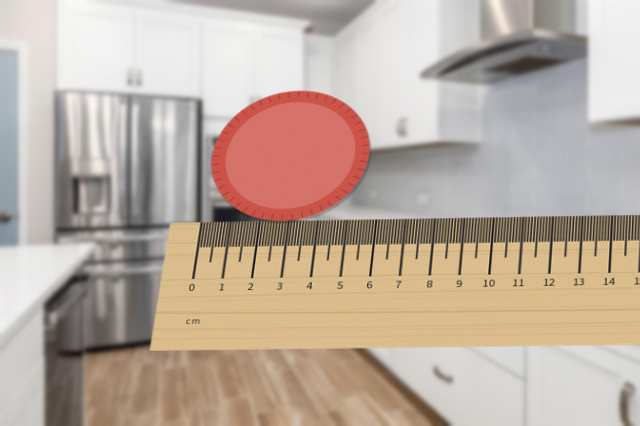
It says 5.5
